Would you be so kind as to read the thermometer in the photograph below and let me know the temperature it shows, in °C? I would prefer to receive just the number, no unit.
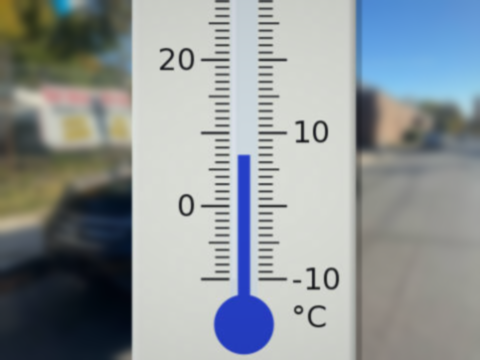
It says 7
